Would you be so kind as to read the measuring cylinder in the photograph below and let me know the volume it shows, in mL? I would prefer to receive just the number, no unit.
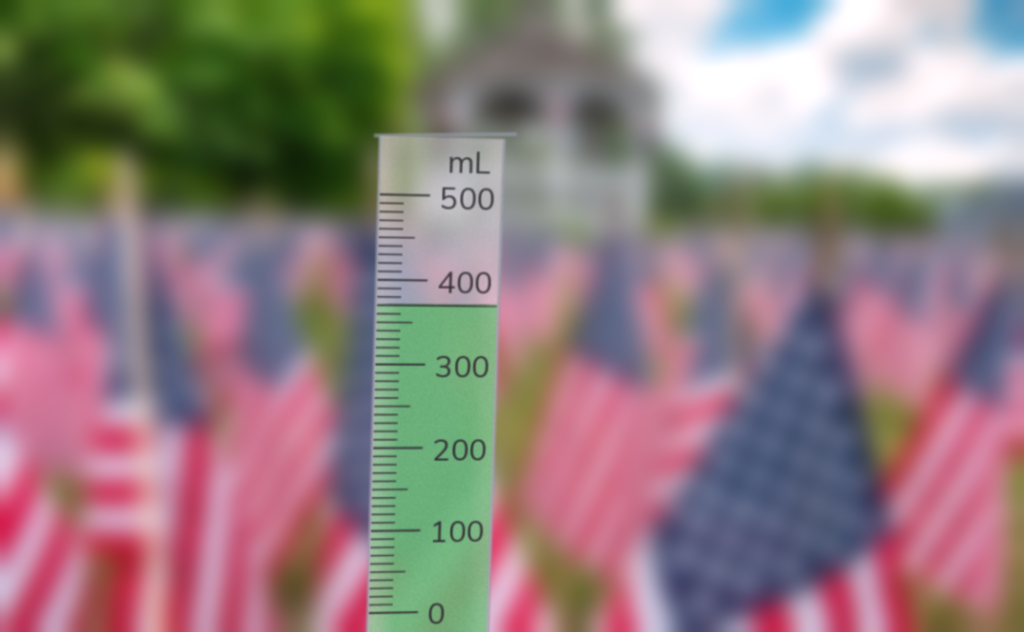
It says 370
